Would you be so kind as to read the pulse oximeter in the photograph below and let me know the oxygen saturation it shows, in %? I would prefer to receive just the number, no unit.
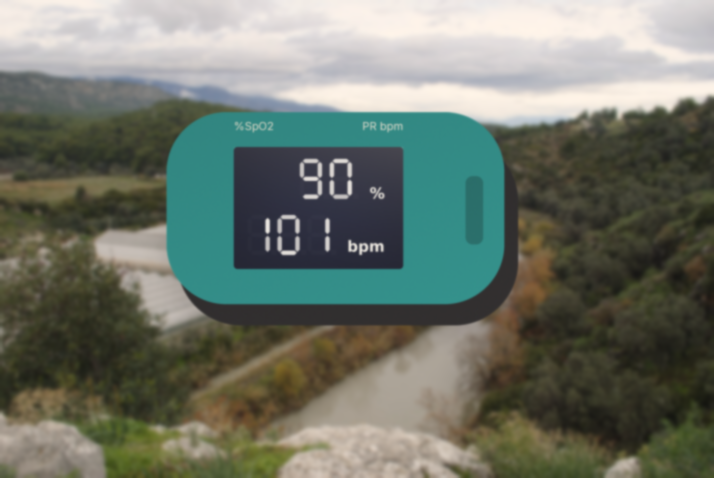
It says 90
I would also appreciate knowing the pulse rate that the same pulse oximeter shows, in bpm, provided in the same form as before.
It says 101
